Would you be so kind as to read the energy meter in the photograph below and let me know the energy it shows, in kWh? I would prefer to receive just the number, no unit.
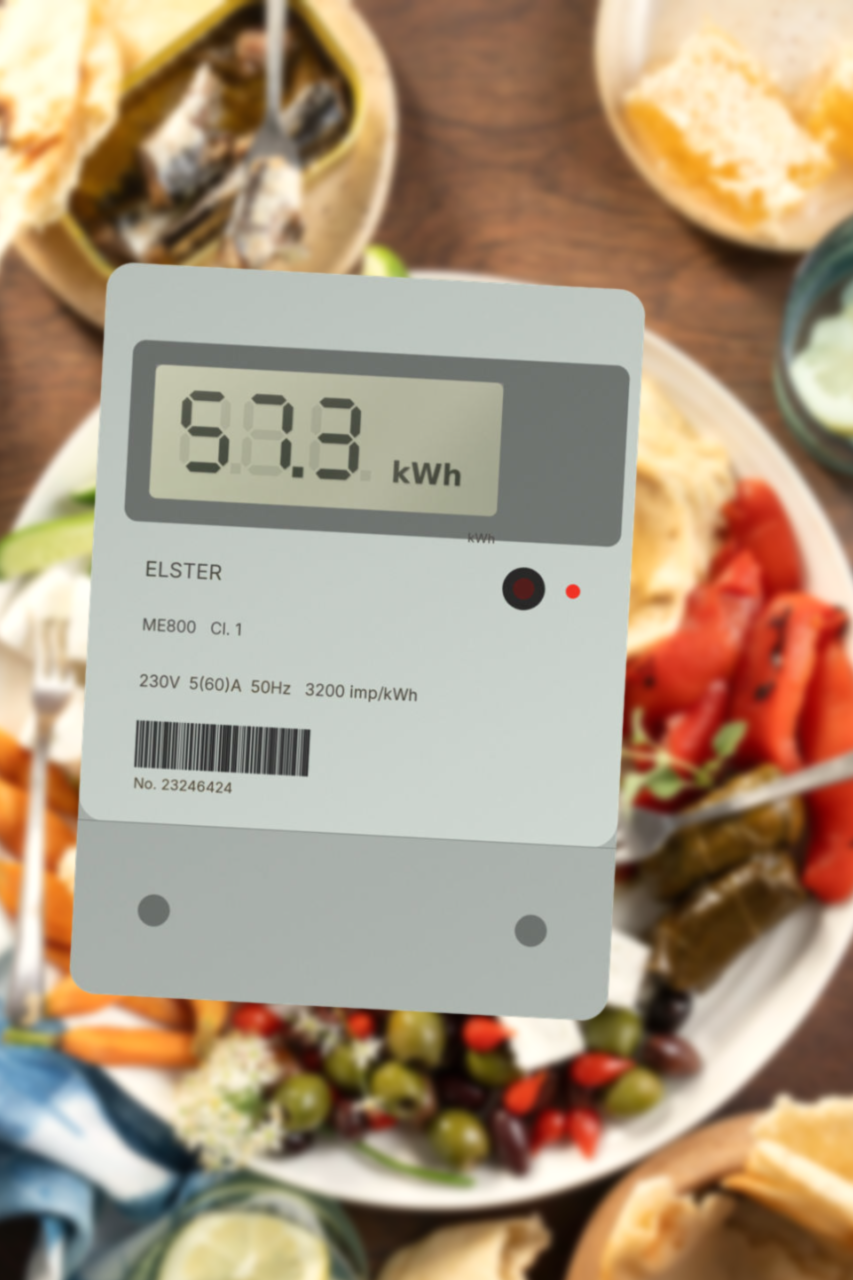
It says 57.3
